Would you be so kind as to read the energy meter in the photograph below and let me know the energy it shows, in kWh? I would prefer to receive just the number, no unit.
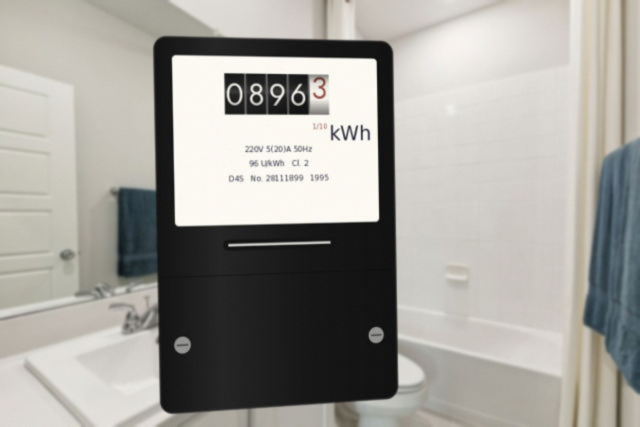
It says 896.3
